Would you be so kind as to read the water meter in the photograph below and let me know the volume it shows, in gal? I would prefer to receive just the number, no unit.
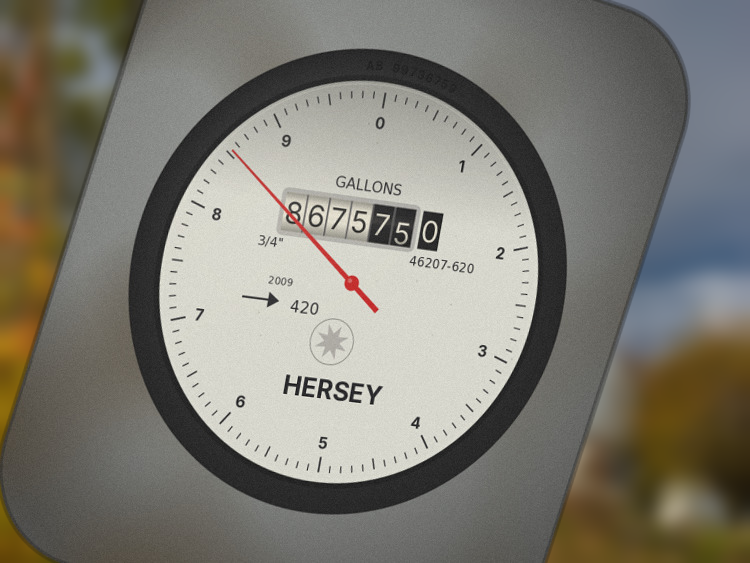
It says 8675748.5
